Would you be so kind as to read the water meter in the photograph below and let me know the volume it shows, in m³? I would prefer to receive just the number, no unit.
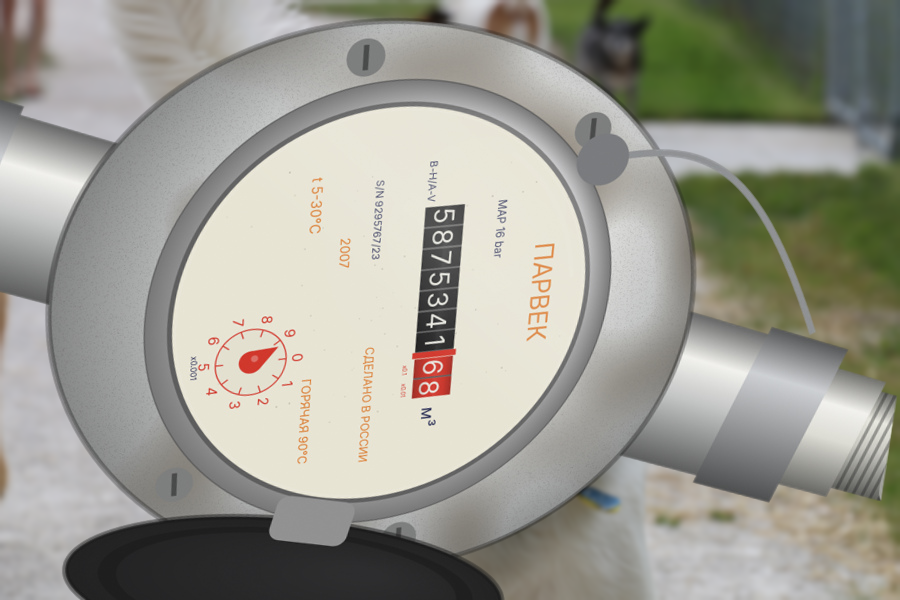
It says 5875341.679
